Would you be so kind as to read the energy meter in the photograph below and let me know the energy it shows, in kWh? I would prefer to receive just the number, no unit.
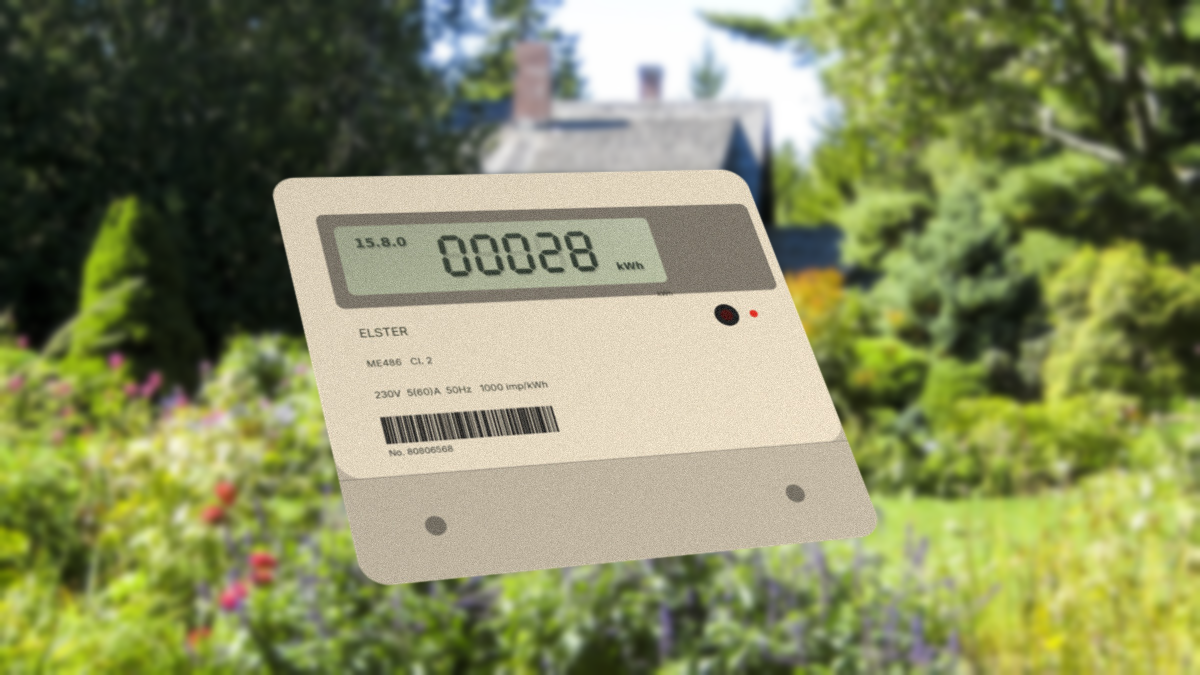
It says 28
